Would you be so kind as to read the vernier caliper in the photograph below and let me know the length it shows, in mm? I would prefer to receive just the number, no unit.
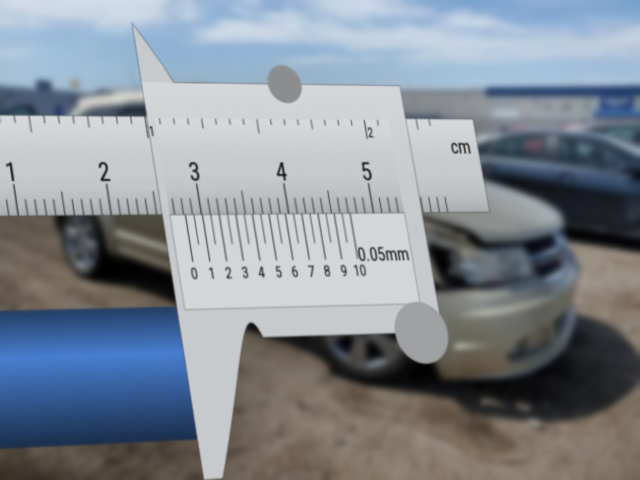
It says 28.2
